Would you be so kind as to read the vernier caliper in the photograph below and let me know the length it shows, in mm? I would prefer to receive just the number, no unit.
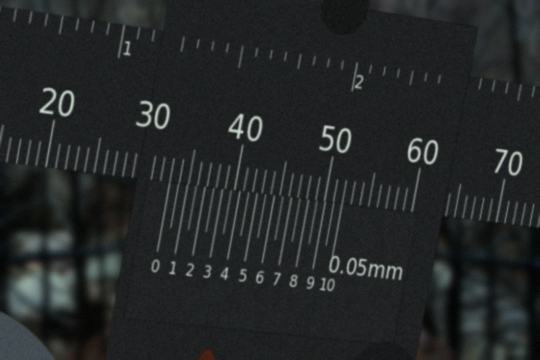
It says 33.0
